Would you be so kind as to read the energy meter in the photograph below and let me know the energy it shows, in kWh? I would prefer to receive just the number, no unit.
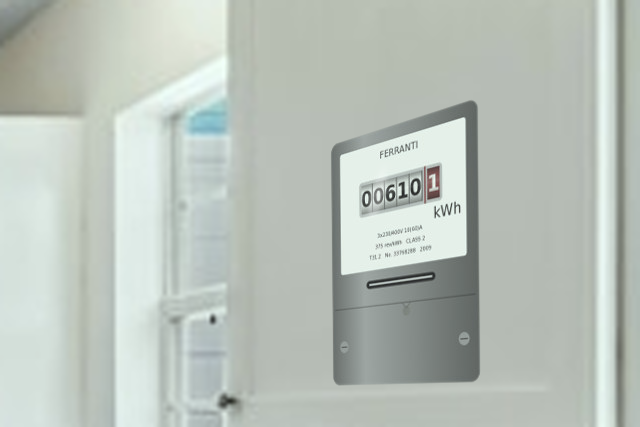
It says 610.1
